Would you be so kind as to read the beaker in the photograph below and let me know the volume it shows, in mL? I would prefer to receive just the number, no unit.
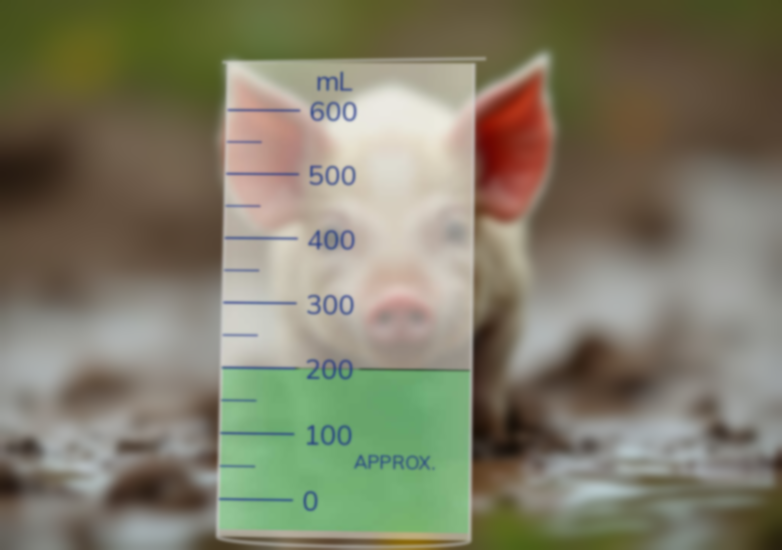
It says 200
